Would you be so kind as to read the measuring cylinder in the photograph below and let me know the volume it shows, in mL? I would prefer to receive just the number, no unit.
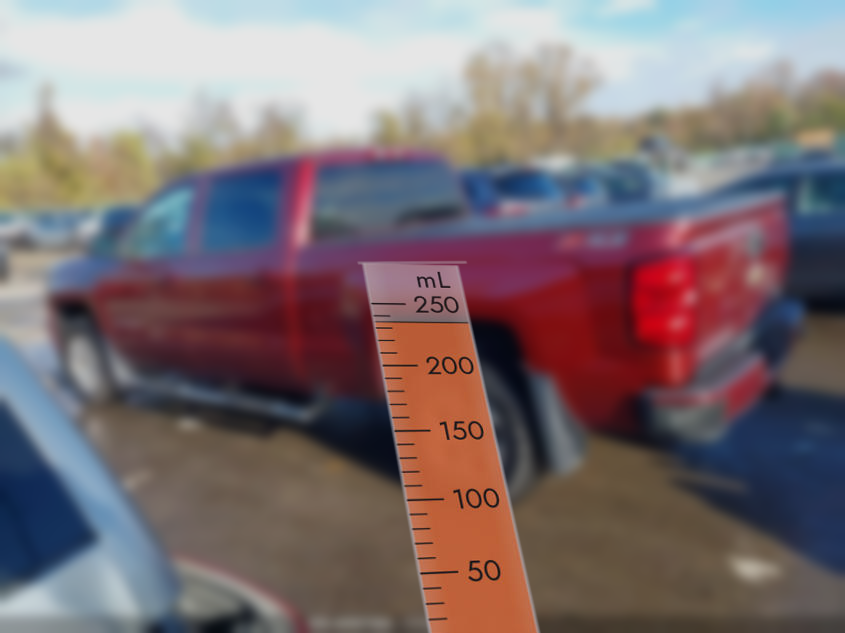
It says 235
